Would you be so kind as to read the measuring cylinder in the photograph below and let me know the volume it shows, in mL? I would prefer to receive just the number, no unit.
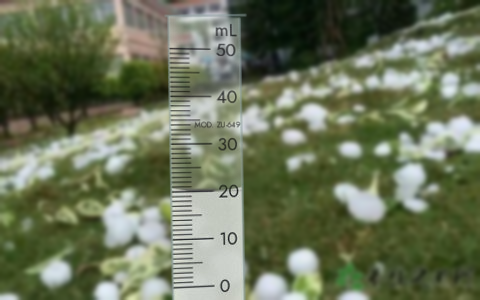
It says 20
